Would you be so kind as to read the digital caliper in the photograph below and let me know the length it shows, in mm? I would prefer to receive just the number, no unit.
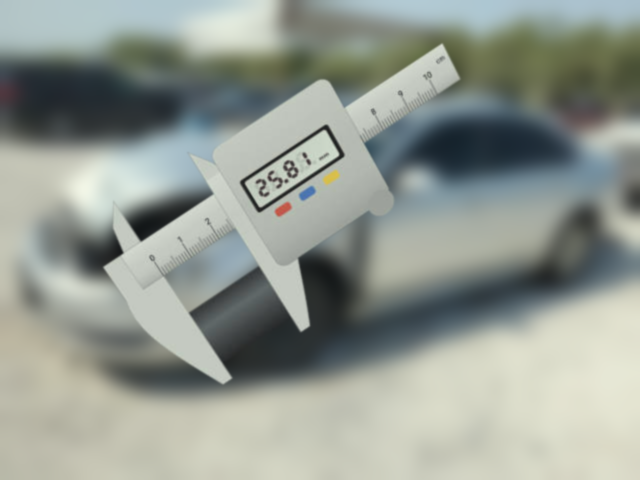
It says 25.81
